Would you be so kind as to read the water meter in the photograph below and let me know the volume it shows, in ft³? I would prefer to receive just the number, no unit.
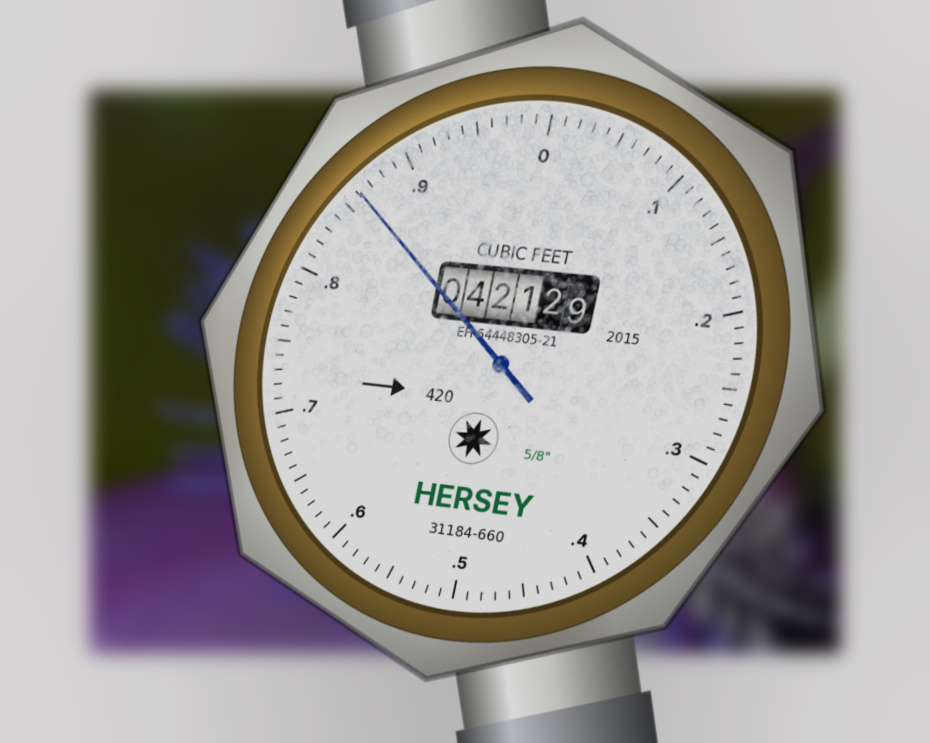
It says 42128.86
